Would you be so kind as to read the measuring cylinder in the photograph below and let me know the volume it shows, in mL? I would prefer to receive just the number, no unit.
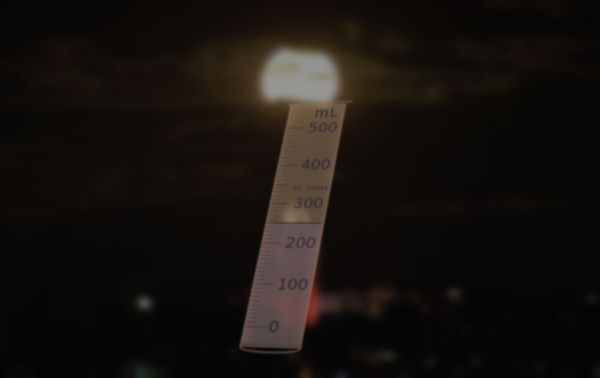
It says 250
